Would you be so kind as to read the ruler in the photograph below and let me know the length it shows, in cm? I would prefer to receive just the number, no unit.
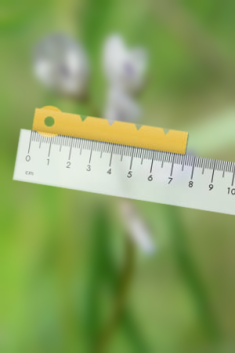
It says 7.5
